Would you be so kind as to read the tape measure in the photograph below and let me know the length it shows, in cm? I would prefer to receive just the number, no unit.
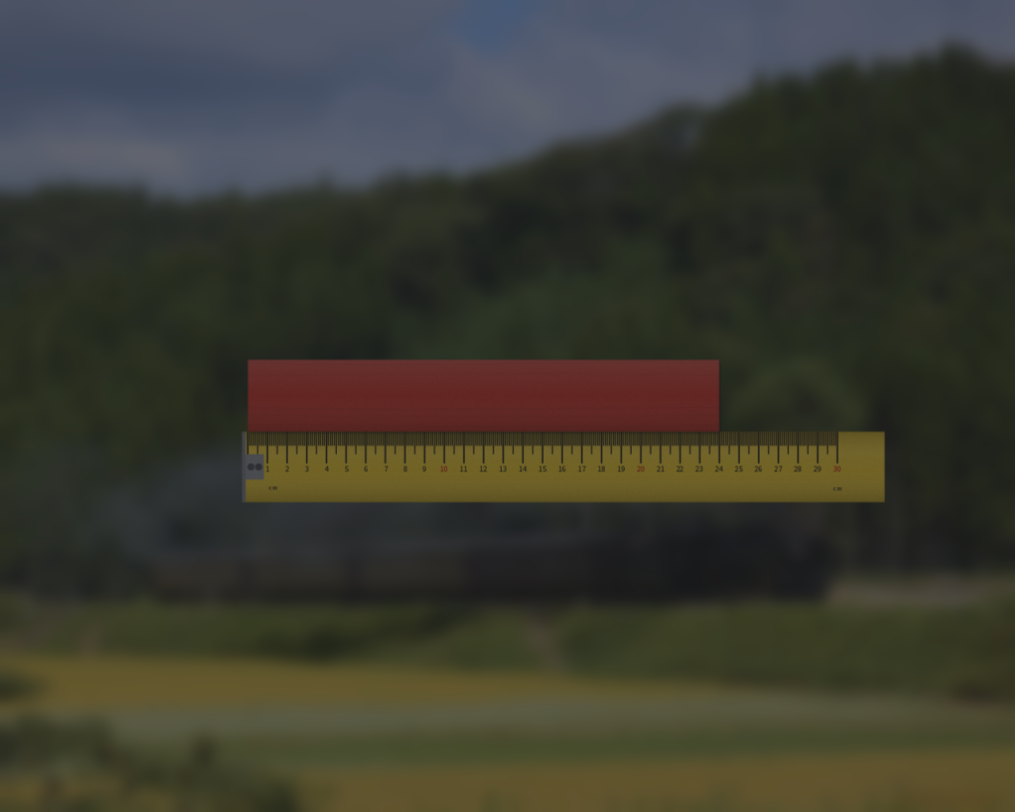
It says 24
